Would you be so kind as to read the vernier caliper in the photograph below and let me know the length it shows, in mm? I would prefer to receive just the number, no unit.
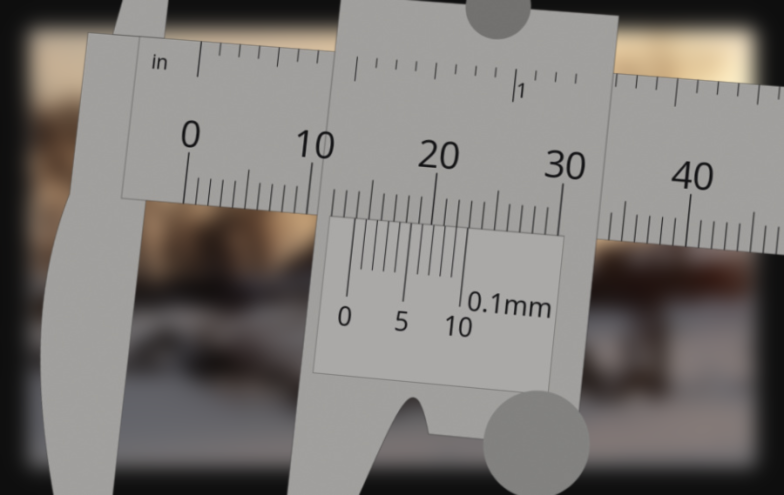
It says 13.9
